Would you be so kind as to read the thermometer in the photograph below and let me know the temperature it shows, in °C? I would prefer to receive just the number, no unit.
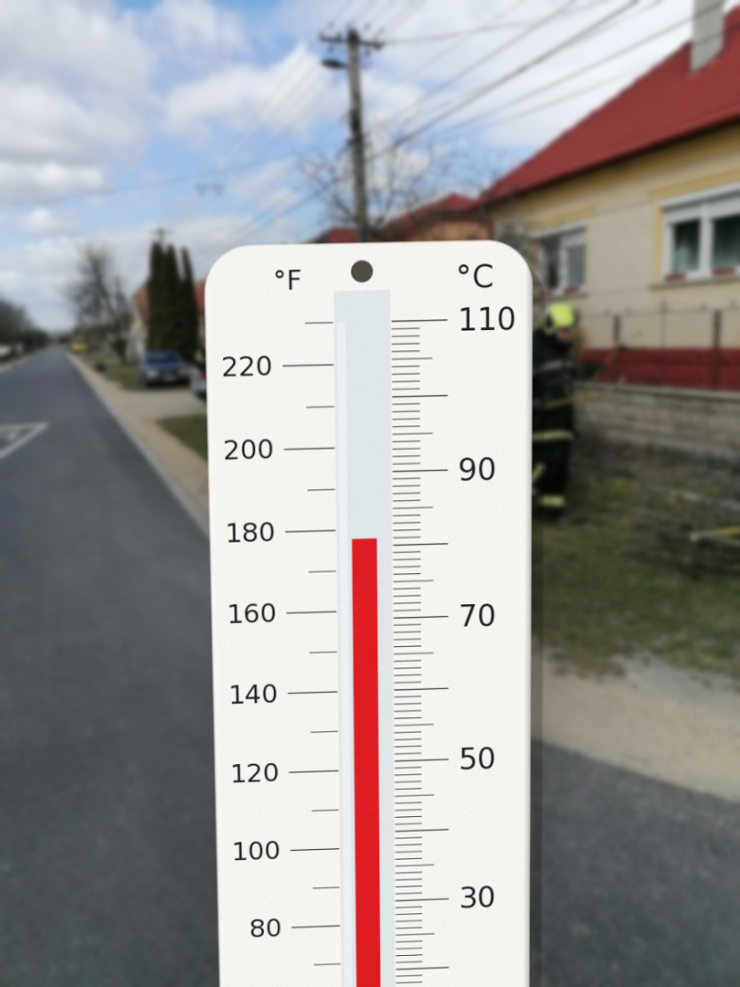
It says 81
